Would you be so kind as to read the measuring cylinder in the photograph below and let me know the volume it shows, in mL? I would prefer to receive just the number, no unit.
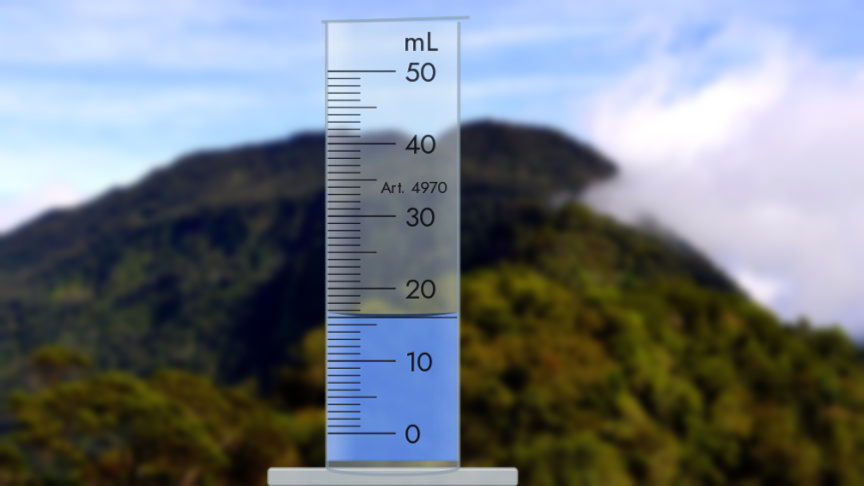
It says 16
